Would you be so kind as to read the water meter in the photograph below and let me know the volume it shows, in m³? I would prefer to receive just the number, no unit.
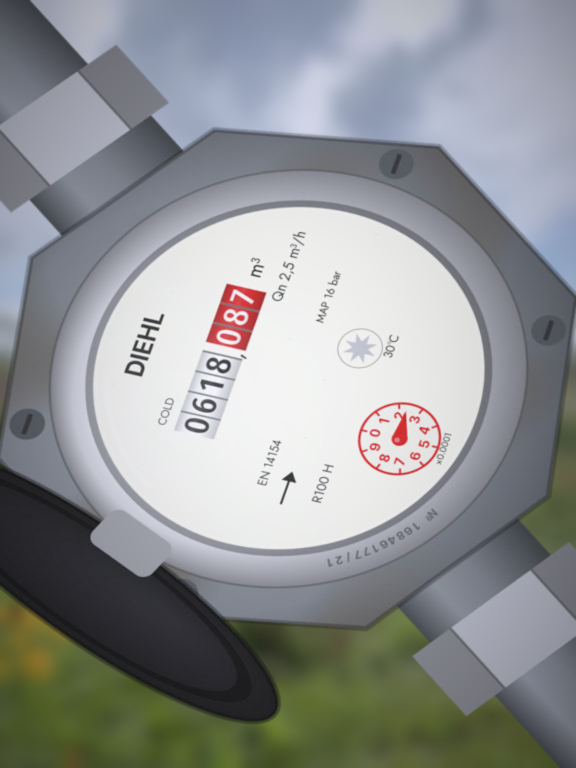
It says 618.0872
